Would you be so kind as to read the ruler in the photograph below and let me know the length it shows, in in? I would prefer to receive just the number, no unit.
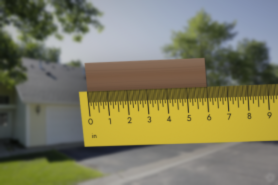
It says 6
